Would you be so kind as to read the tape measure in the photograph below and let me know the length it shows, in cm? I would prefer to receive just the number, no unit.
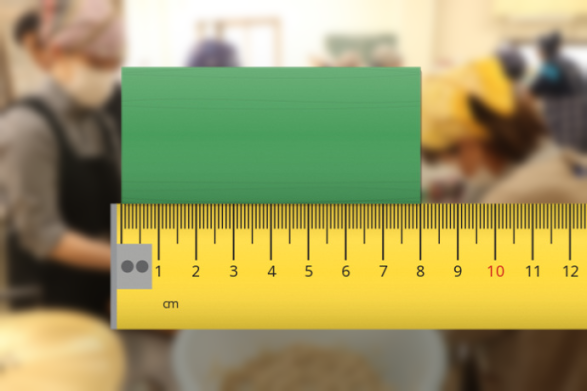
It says 8
